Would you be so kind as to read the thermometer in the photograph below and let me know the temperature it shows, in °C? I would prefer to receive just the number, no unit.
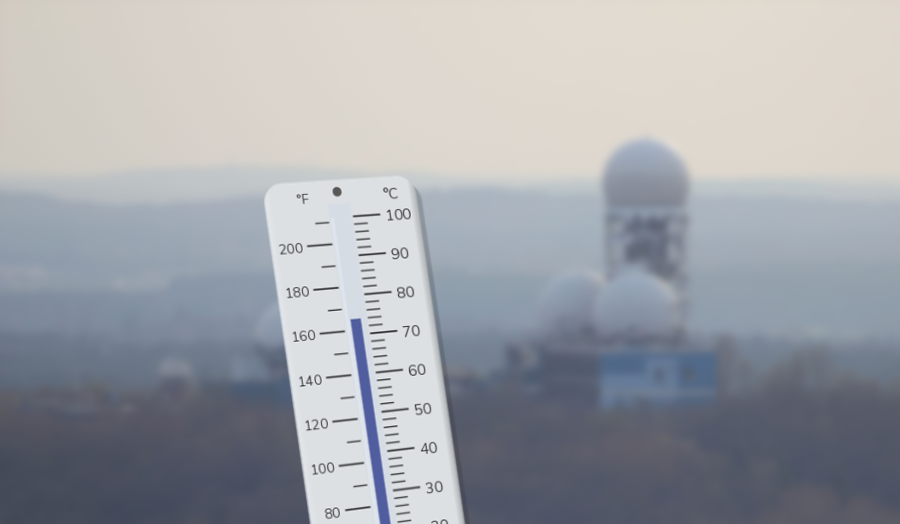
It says 74
